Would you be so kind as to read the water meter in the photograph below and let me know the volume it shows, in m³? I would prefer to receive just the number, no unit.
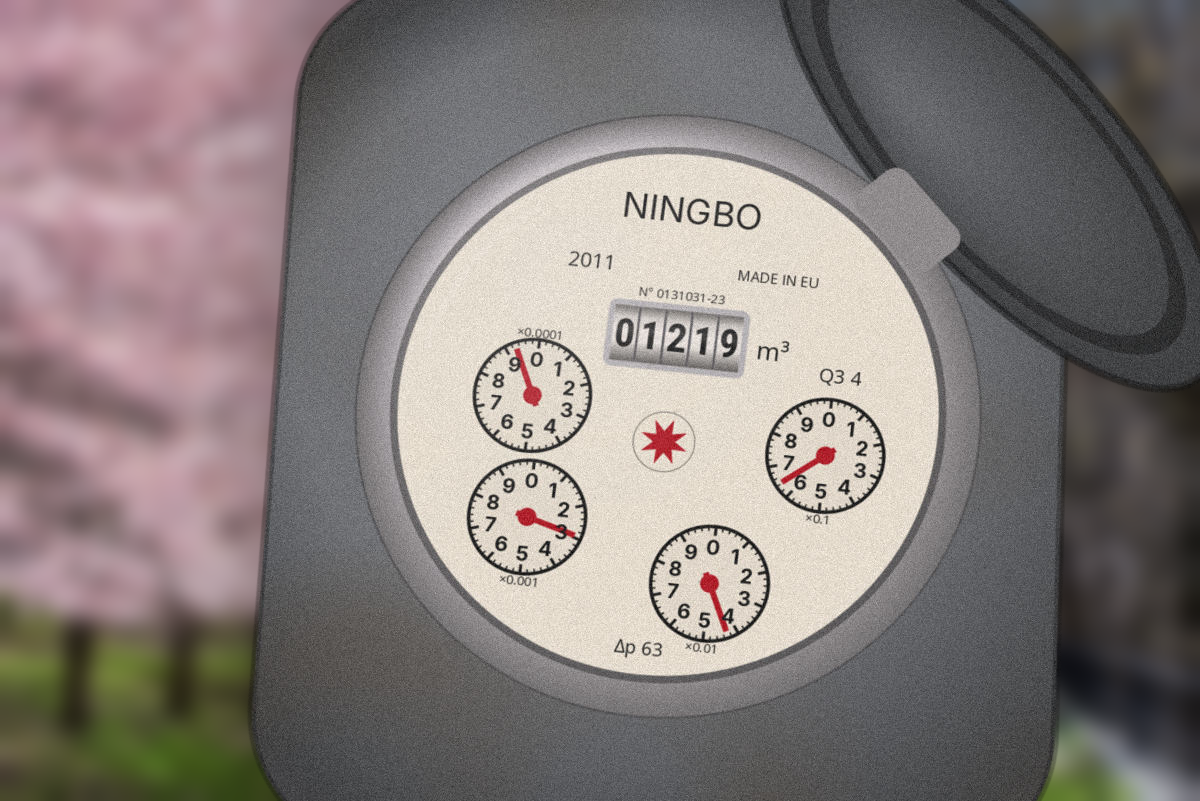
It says 1219.6429
